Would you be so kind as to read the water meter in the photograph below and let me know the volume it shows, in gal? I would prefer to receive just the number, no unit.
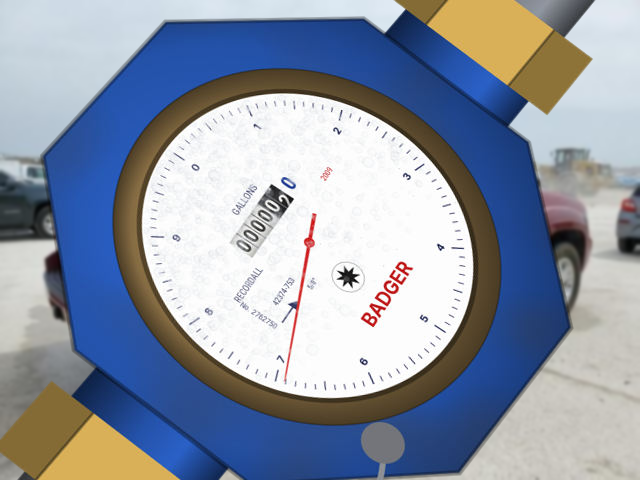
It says 16.9
